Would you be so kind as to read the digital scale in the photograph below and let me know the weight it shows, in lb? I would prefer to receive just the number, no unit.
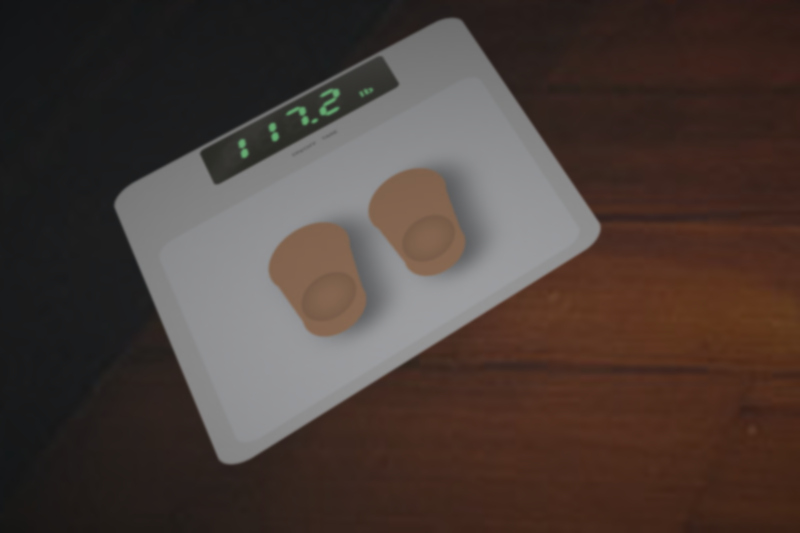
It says 117.2
